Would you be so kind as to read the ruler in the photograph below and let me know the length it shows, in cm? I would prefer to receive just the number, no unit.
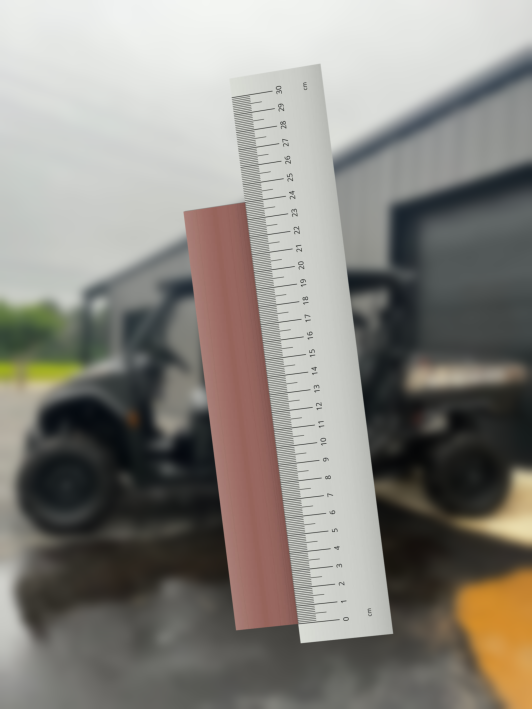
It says 24
